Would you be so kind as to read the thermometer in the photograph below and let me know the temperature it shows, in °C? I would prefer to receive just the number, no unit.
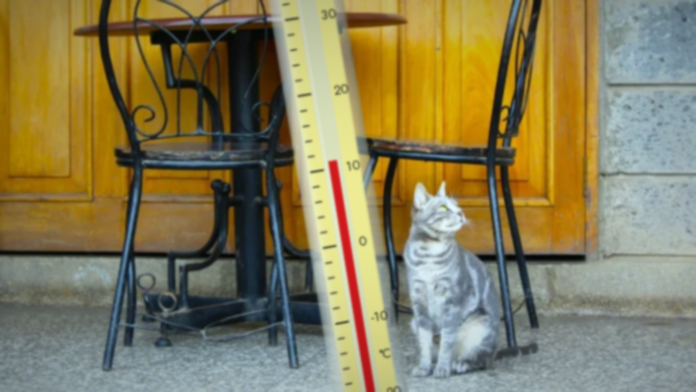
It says 11
